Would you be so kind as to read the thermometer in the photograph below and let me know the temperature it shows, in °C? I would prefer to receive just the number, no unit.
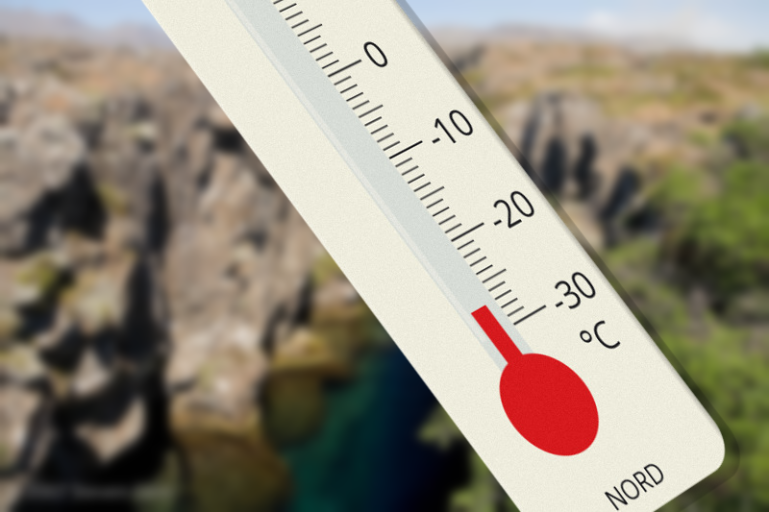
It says -27
